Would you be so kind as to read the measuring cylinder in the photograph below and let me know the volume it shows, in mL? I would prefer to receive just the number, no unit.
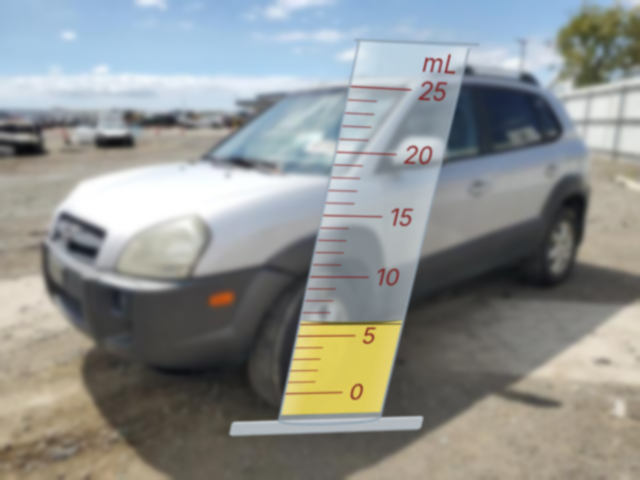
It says 6
